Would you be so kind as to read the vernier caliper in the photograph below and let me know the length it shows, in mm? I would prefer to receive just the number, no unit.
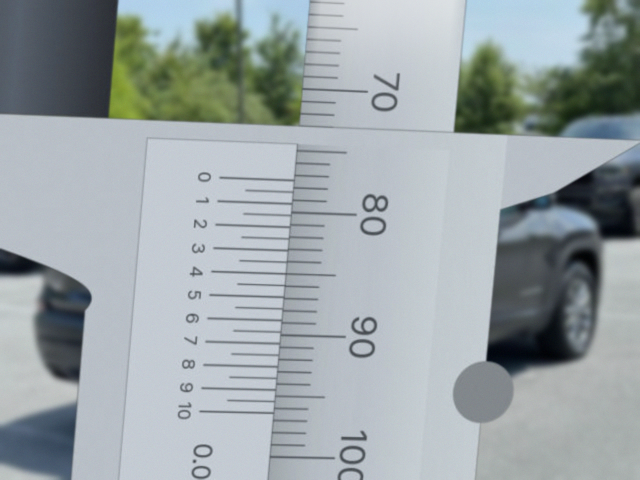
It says 77.4
